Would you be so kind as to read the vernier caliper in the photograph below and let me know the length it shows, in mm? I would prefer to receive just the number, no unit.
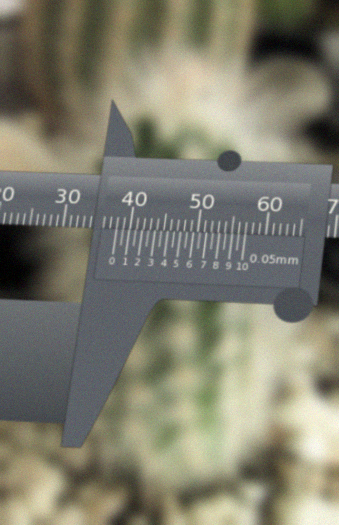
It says 38.0
